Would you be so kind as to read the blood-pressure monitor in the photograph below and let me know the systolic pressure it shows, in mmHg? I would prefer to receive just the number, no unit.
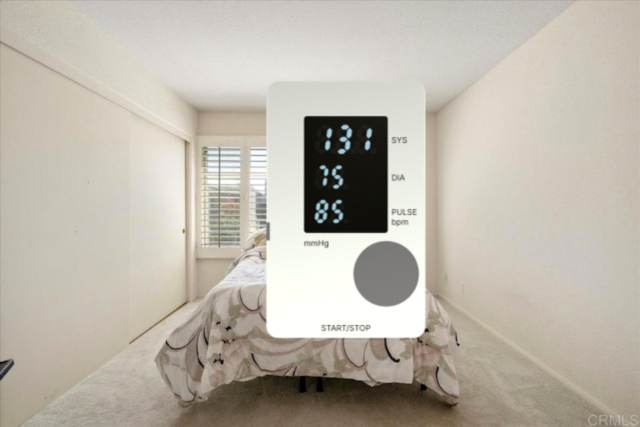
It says 131
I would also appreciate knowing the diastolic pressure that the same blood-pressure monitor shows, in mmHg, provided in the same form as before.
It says 75
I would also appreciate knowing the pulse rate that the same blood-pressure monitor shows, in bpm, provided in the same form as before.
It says 85
